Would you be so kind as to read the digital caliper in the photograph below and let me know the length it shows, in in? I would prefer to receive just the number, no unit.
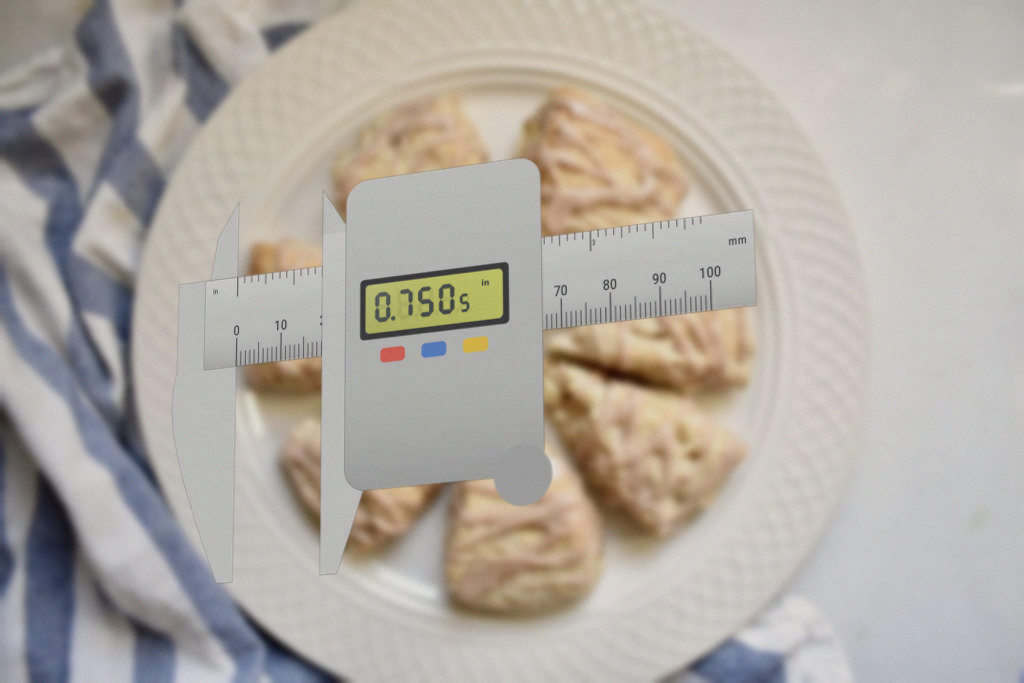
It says 0.7505
